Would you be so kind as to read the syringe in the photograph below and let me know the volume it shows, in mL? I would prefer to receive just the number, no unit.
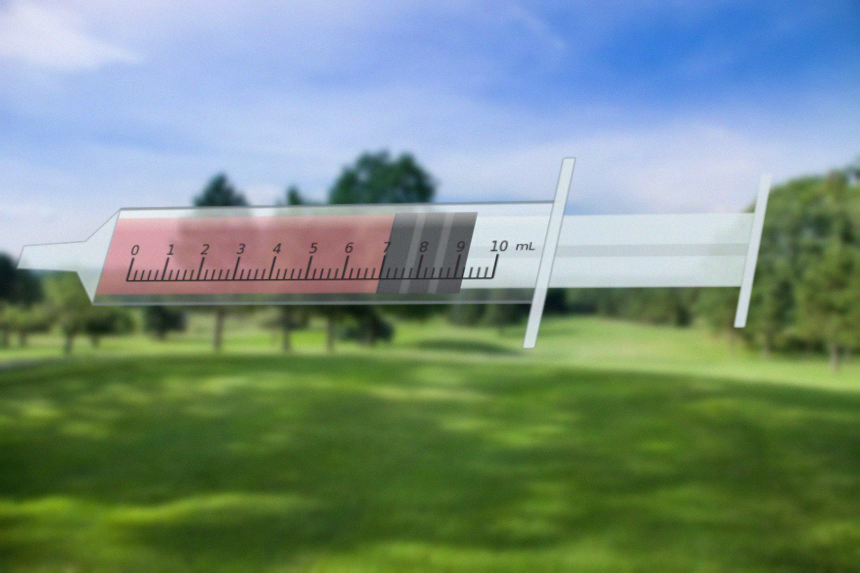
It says 7
